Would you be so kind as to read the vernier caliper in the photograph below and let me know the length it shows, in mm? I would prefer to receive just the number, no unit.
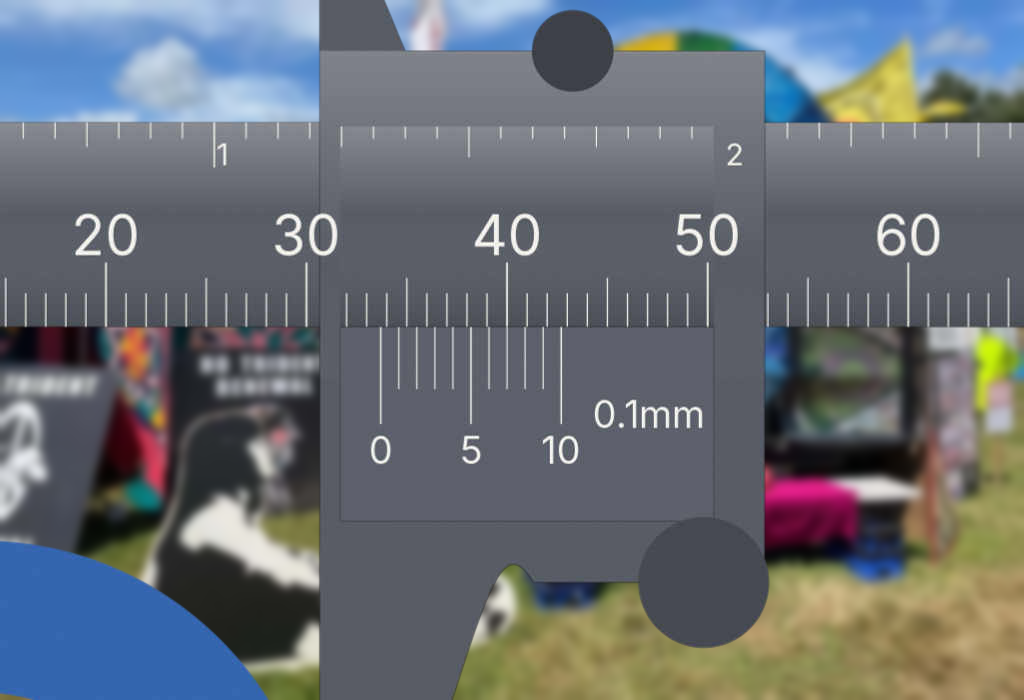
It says 33.7
